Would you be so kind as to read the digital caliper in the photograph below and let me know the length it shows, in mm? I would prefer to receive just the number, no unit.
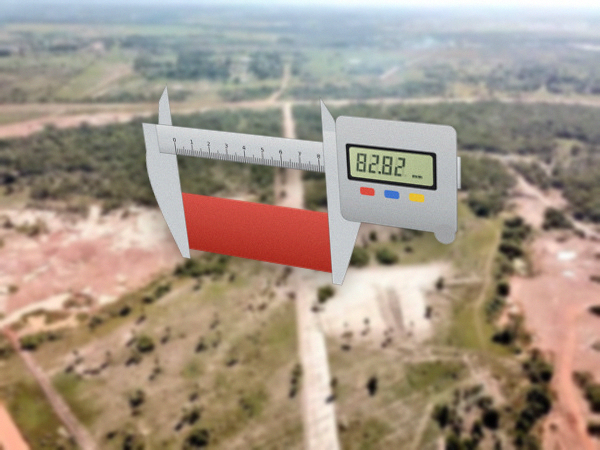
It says 82.82
